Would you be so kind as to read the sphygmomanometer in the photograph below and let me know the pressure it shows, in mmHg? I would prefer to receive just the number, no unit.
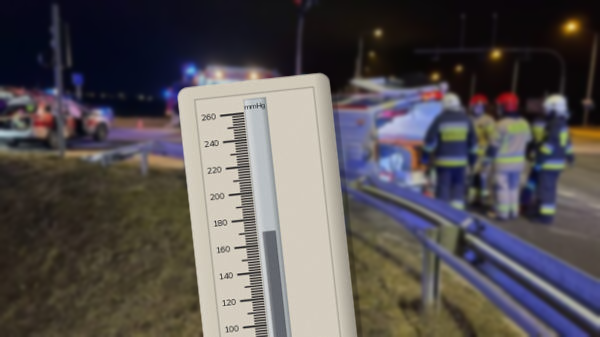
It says 170
